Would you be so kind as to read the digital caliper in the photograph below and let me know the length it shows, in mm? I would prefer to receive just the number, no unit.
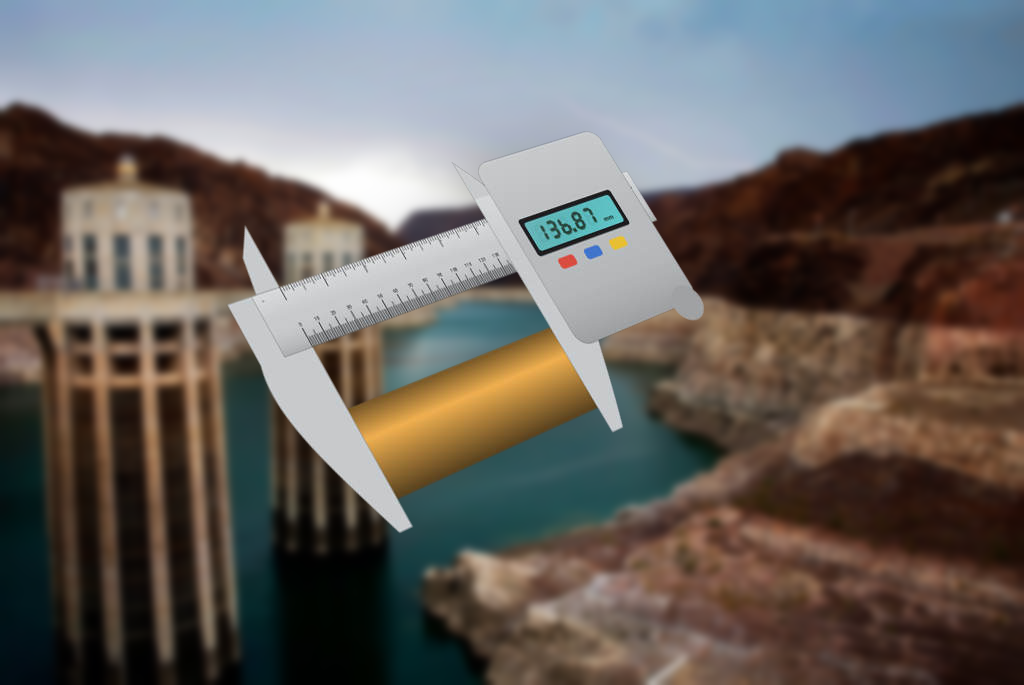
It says 136.87
